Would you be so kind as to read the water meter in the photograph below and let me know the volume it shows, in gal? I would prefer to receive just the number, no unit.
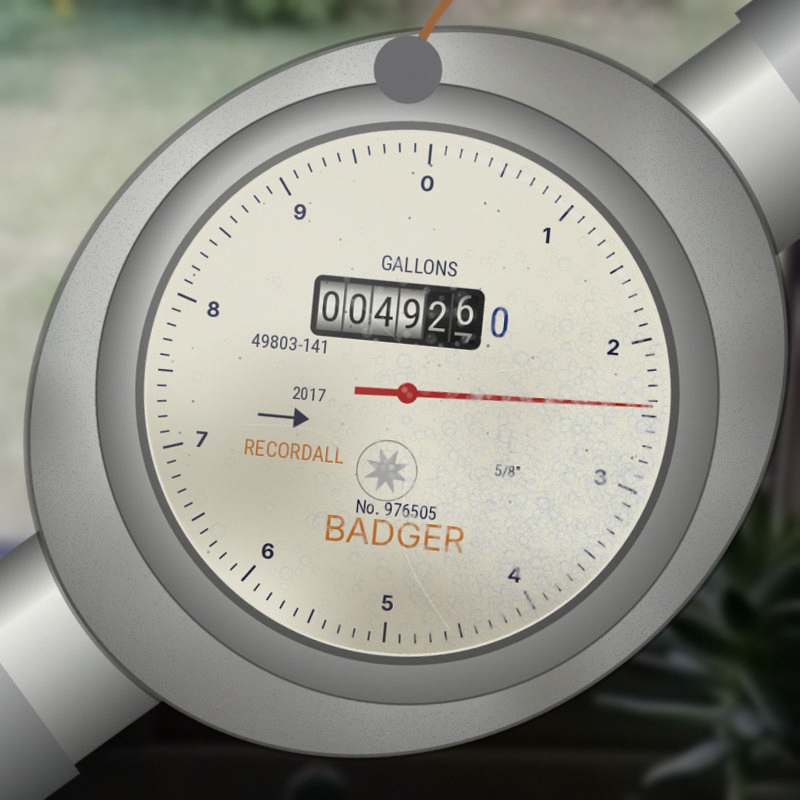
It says 49262.4
